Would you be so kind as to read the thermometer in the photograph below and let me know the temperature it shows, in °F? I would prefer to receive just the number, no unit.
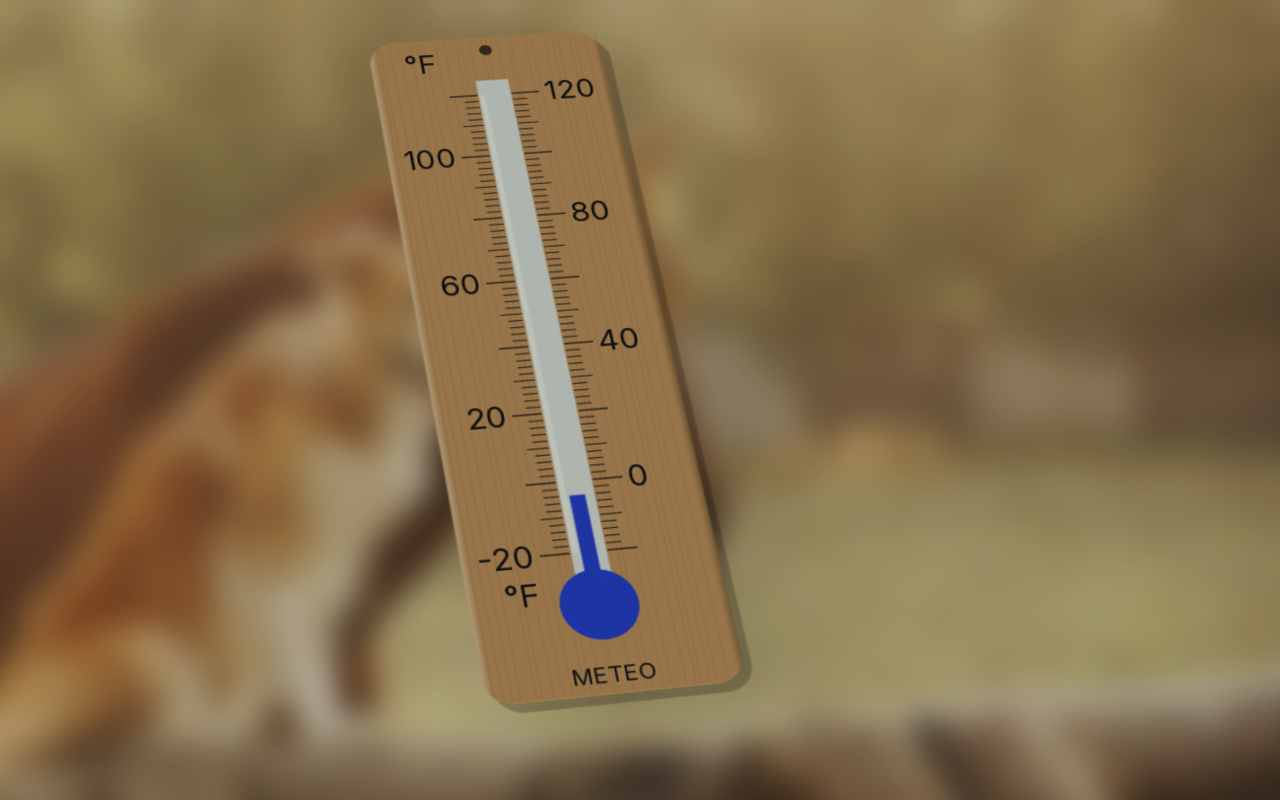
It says -4
